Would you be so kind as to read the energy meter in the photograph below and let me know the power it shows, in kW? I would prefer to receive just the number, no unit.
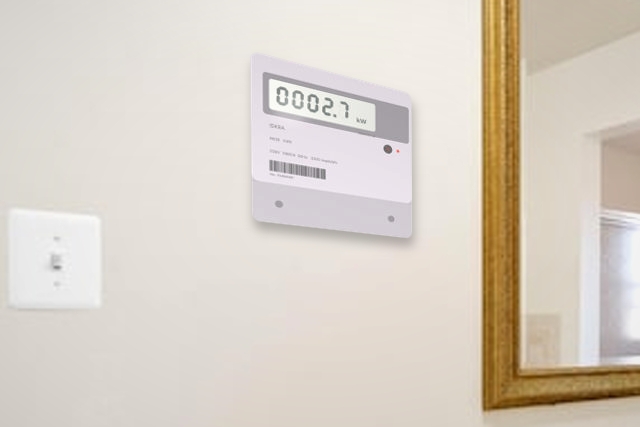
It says 2.7
